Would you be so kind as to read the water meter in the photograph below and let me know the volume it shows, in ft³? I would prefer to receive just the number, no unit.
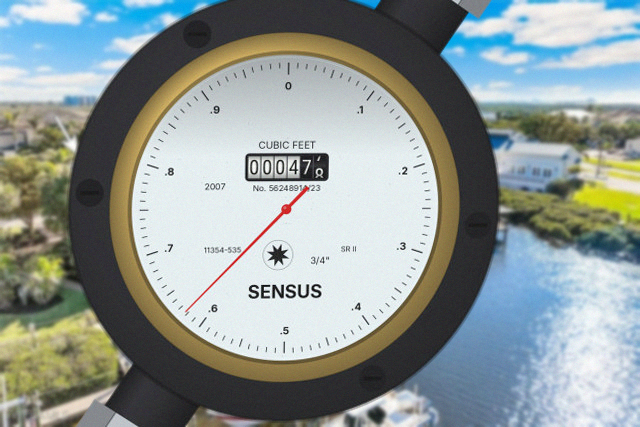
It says 477.62
